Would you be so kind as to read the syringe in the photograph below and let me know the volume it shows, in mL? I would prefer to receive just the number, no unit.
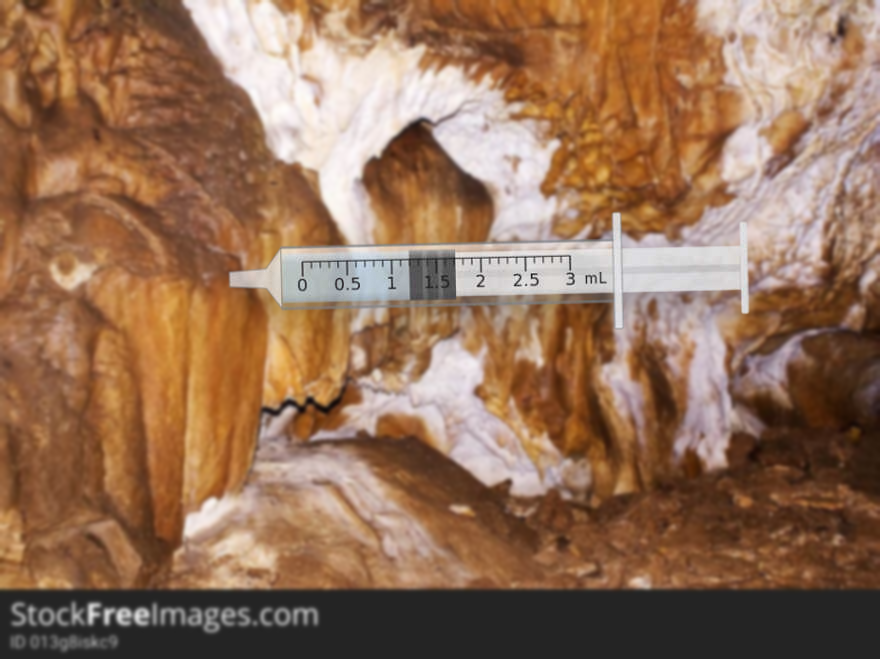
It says 1.2
